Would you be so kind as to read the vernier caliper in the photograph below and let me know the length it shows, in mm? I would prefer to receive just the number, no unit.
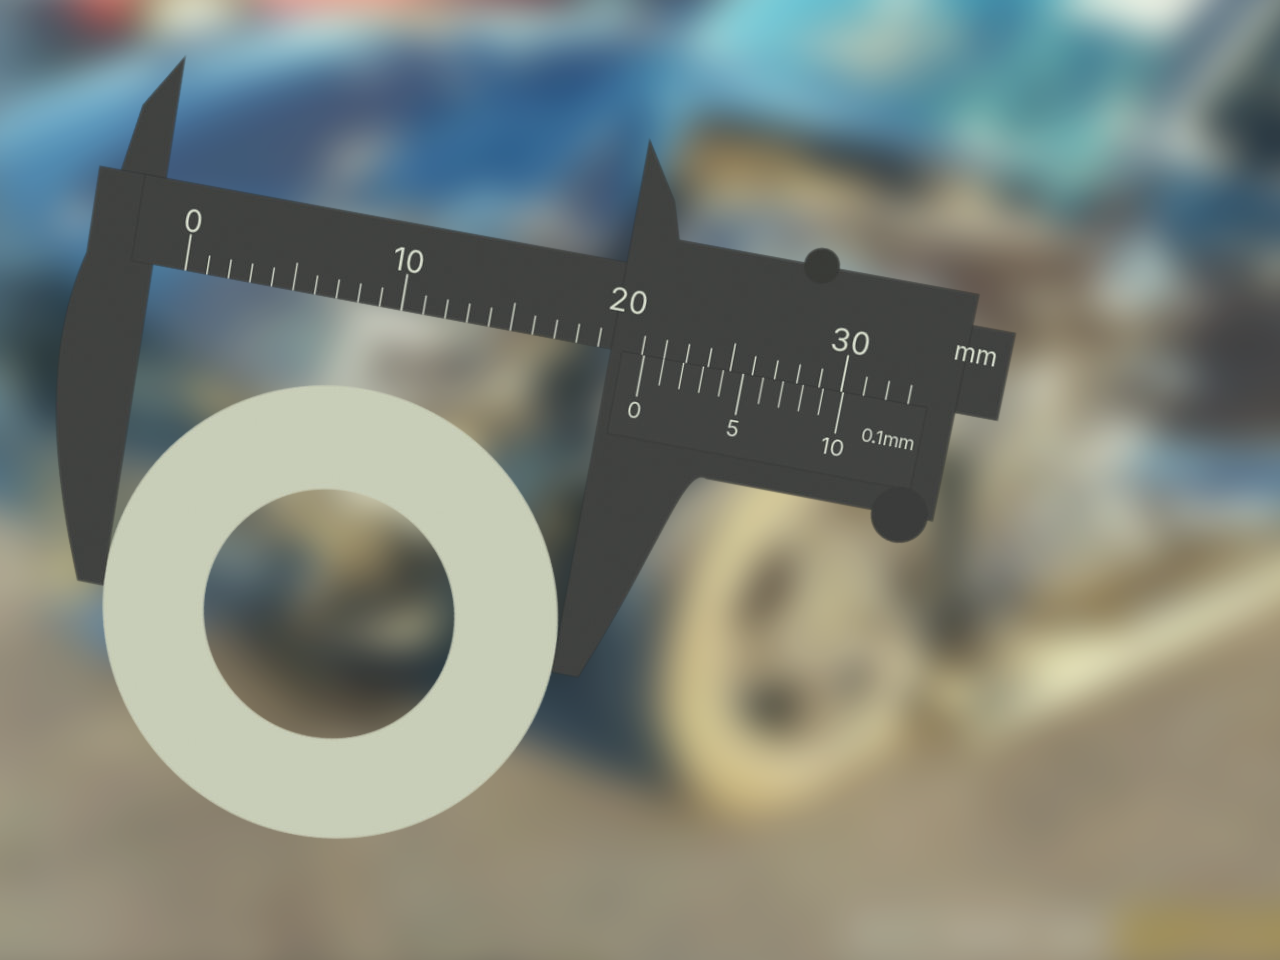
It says 21.1
